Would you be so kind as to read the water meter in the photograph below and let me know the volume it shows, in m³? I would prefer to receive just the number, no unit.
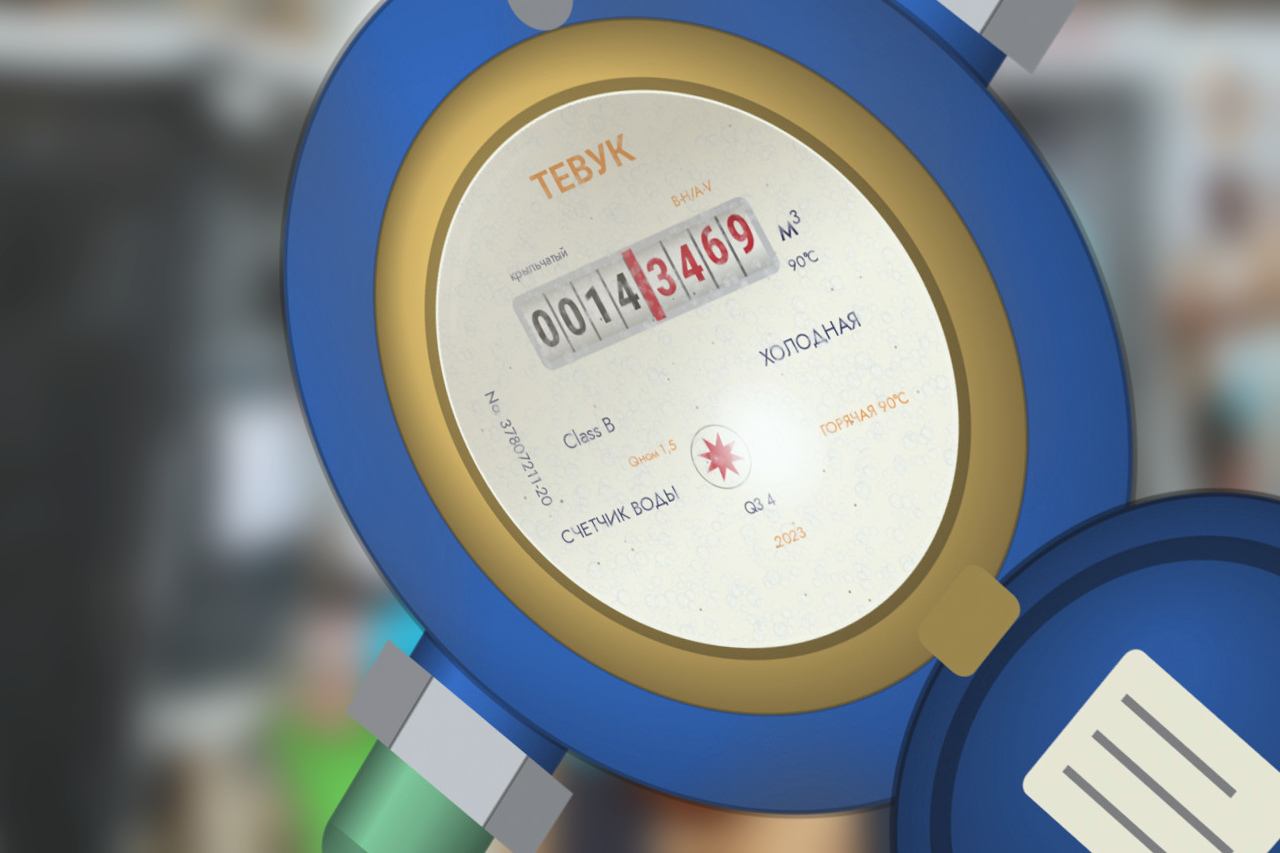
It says 14.3469
